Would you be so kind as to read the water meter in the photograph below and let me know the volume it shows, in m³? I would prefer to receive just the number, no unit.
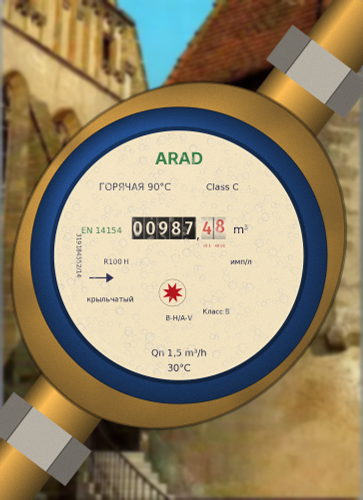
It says 987.48
